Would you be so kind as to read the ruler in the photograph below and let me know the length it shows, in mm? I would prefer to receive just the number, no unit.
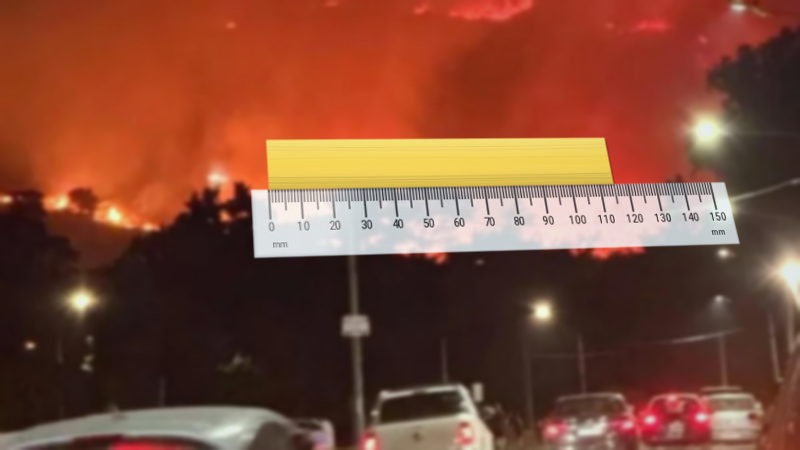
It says 115
